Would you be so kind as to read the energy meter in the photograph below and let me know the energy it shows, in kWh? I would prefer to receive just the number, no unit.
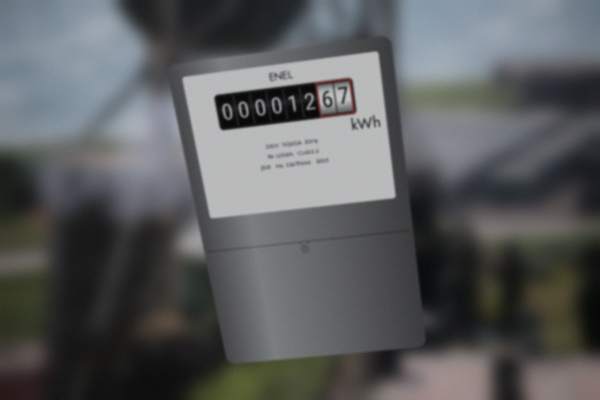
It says 12.67
